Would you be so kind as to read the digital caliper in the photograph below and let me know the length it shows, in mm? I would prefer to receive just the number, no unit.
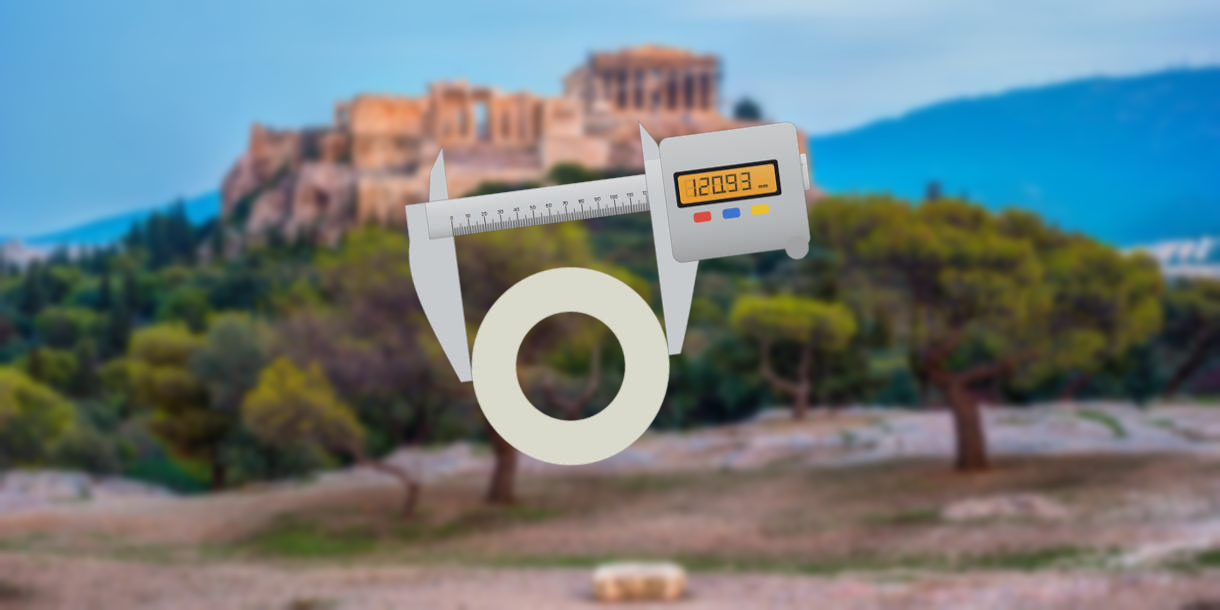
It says 120.93
